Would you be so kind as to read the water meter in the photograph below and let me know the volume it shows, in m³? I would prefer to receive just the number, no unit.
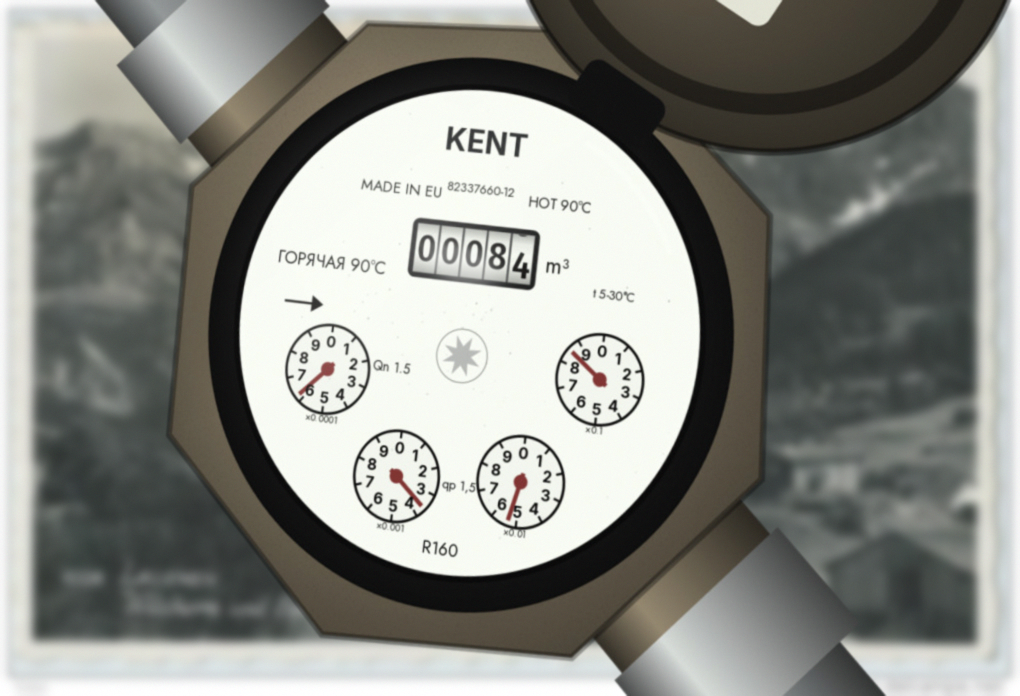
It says 83.8536
